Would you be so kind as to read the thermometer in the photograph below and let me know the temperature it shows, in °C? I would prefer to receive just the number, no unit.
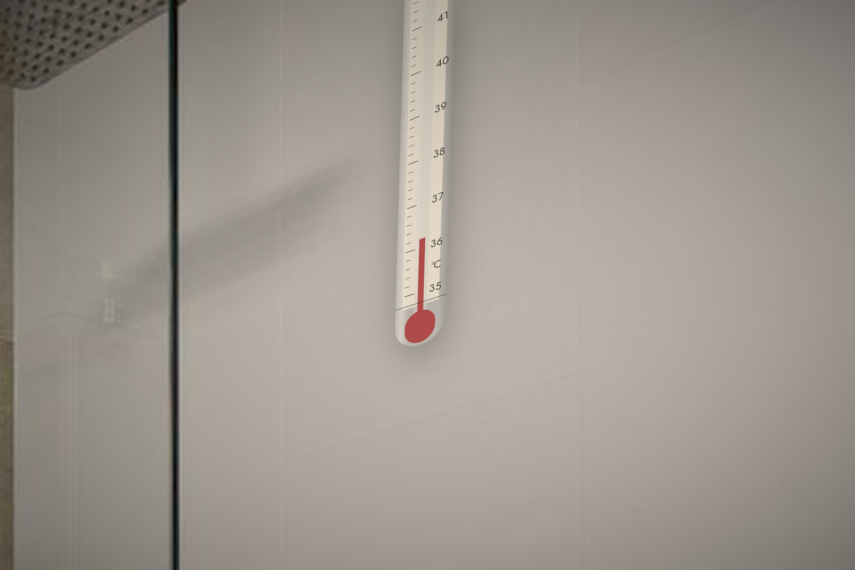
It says 36.2
